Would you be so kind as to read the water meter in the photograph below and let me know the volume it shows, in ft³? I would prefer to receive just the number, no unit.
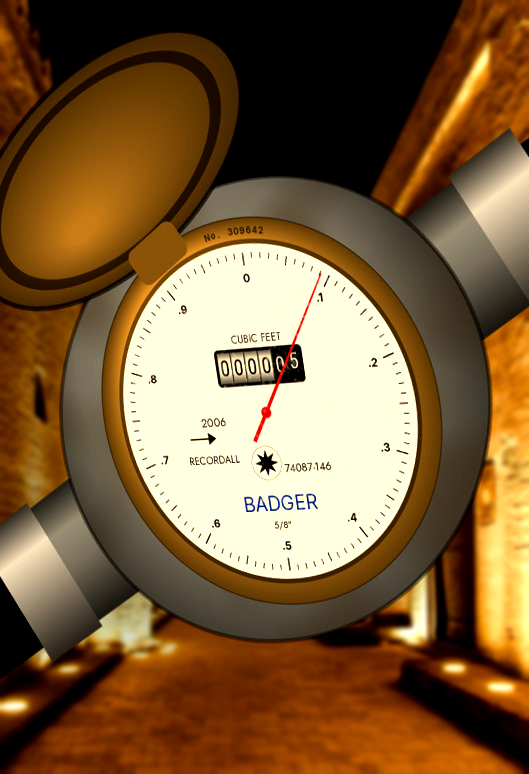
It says 5.09
